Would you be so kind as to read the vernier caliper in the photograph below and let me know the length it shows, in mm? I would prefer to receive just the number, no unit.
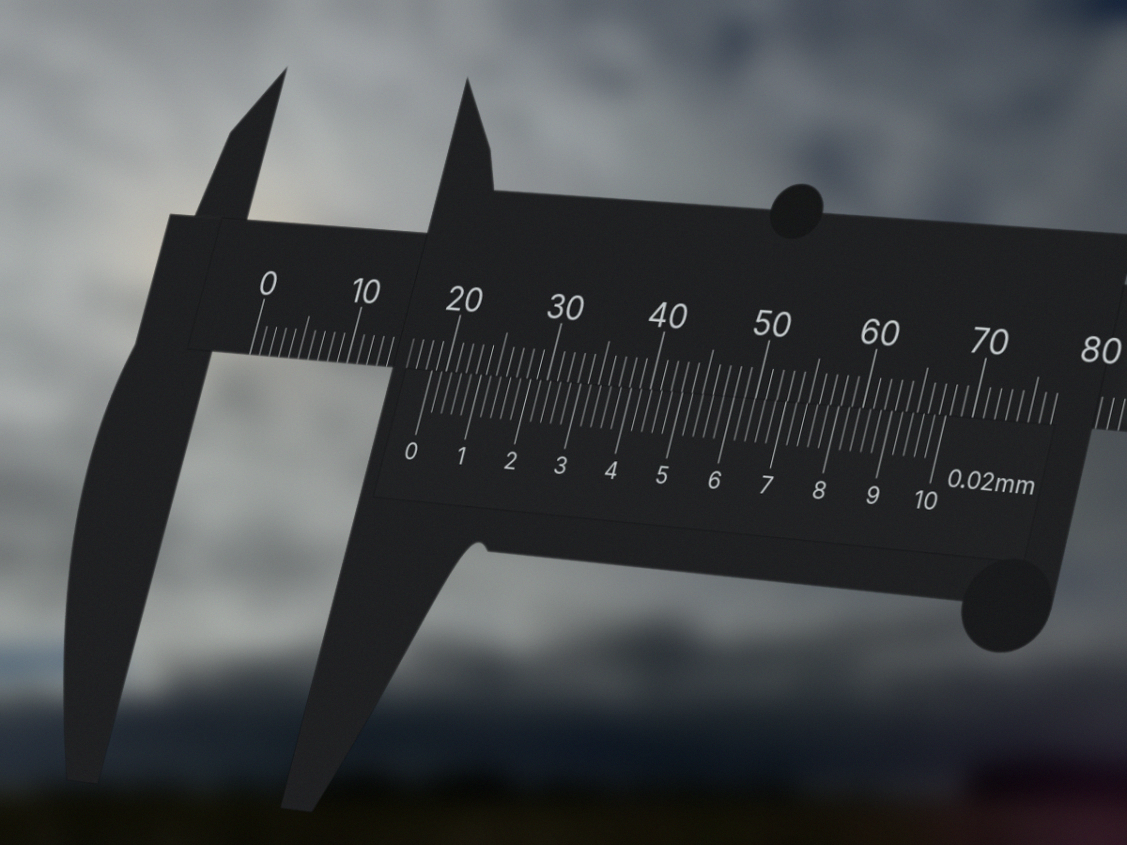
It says 18.6
